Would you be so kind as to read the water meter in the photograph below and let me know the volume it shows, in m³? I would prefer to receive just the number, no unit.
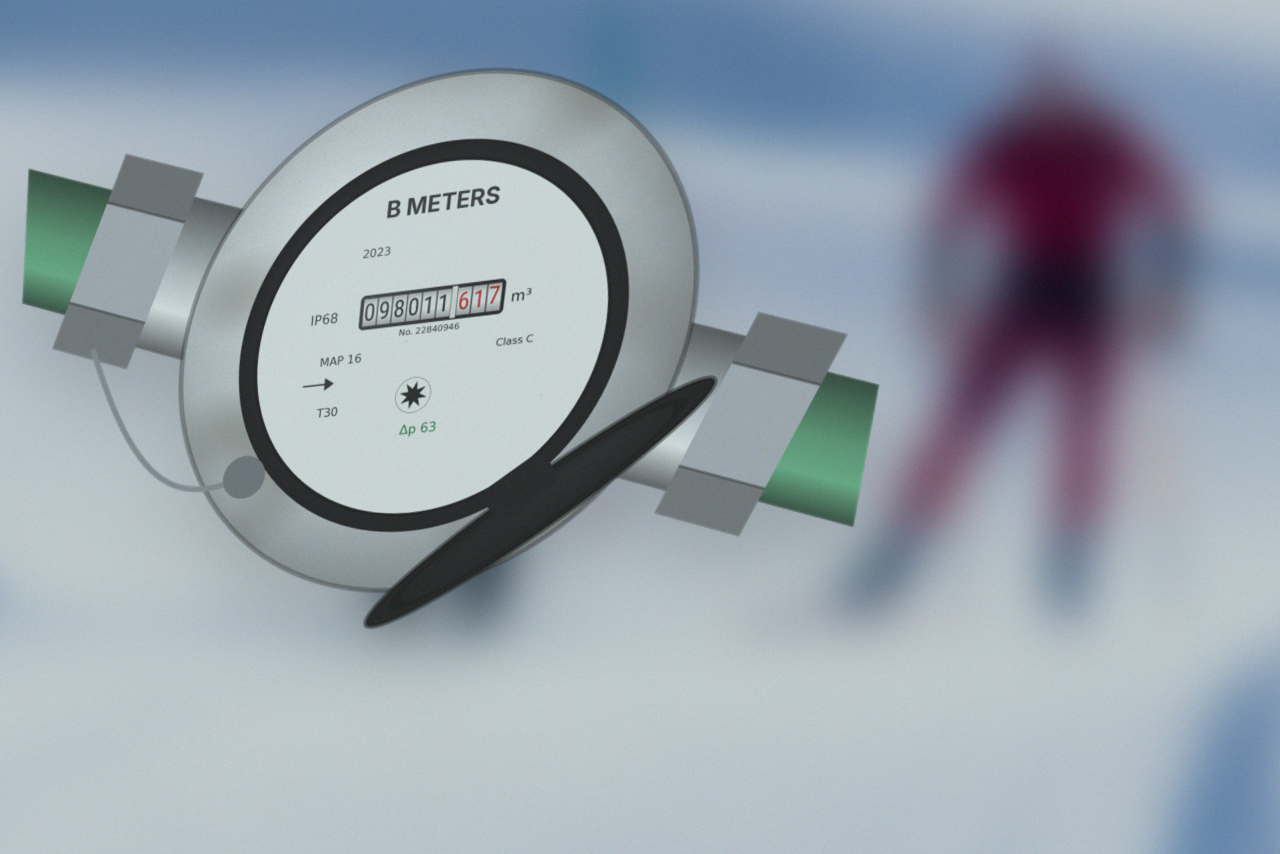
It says 98011.617
